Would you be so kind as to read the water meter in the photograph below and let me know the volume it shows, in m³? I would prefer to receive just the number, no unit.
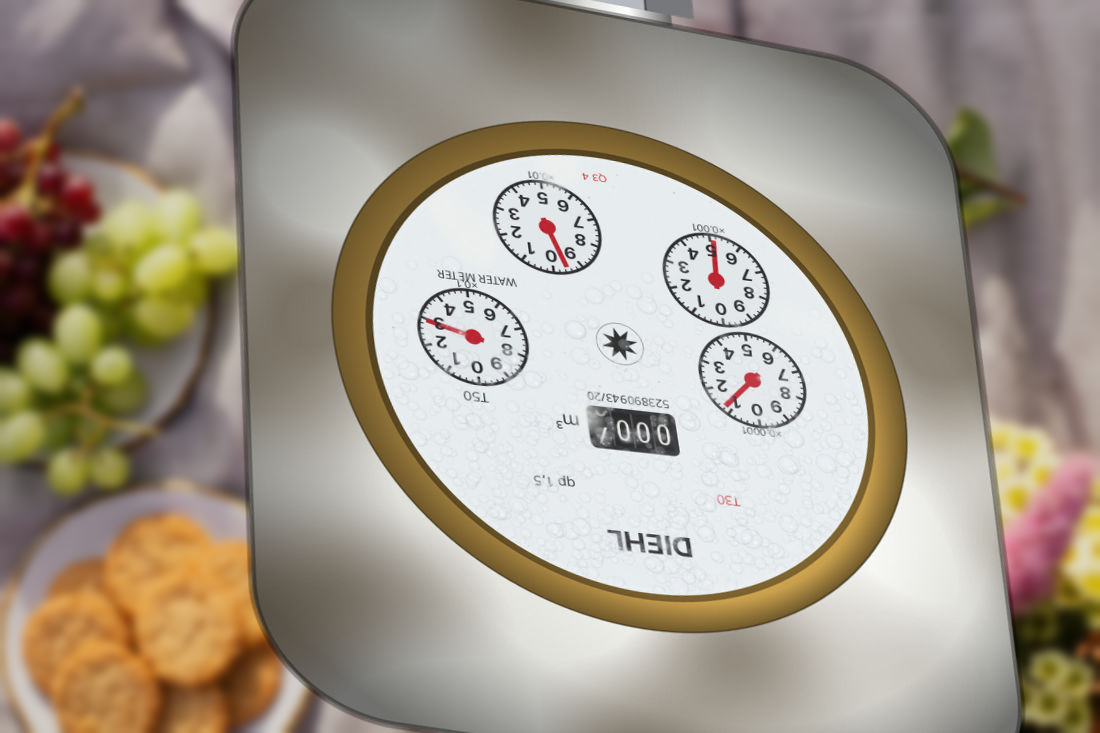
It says 7.2951
